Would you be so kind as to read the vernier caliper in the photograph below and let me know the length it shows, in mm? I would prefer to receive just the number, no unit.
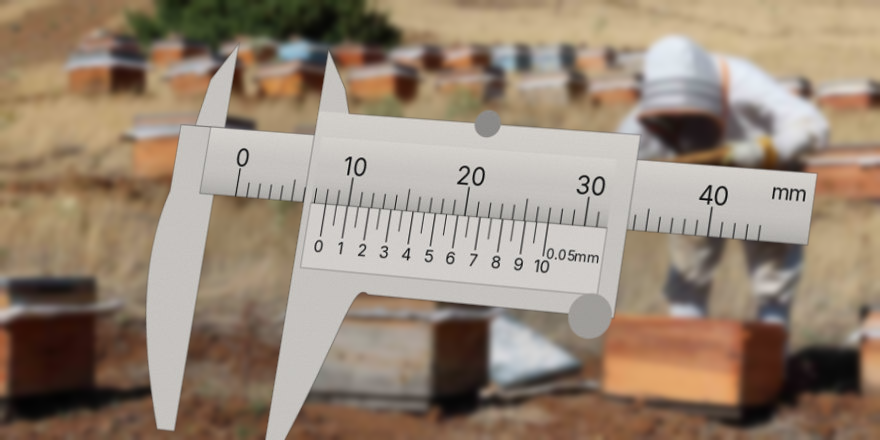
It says 8.0
